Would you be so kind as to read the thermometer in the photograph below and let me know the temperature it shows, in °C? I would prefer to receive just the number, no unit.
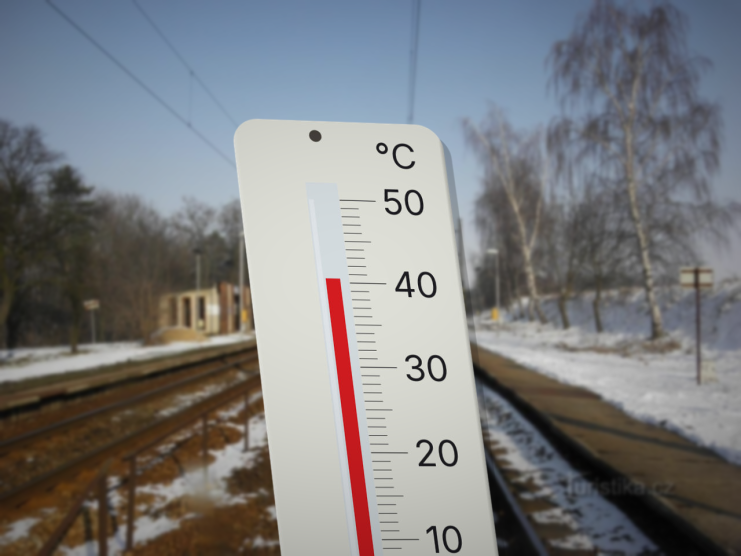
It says 40.5
